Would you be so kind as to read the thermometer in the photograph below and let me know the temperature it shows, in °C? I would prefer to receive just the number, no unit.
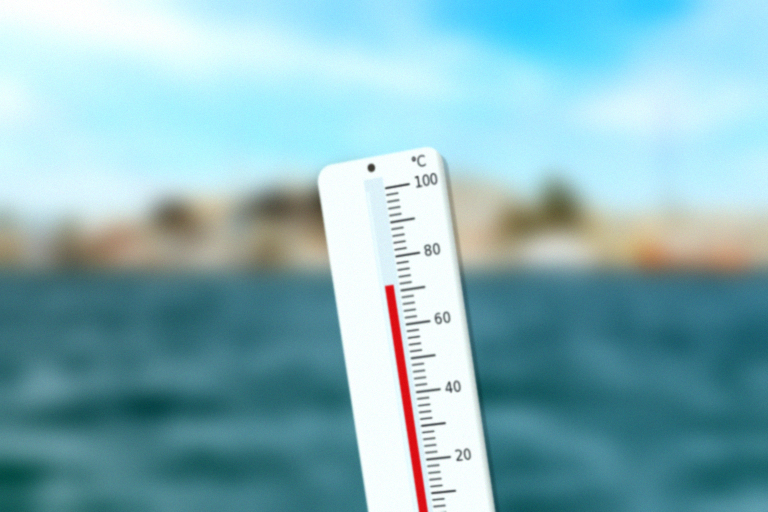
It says 72
